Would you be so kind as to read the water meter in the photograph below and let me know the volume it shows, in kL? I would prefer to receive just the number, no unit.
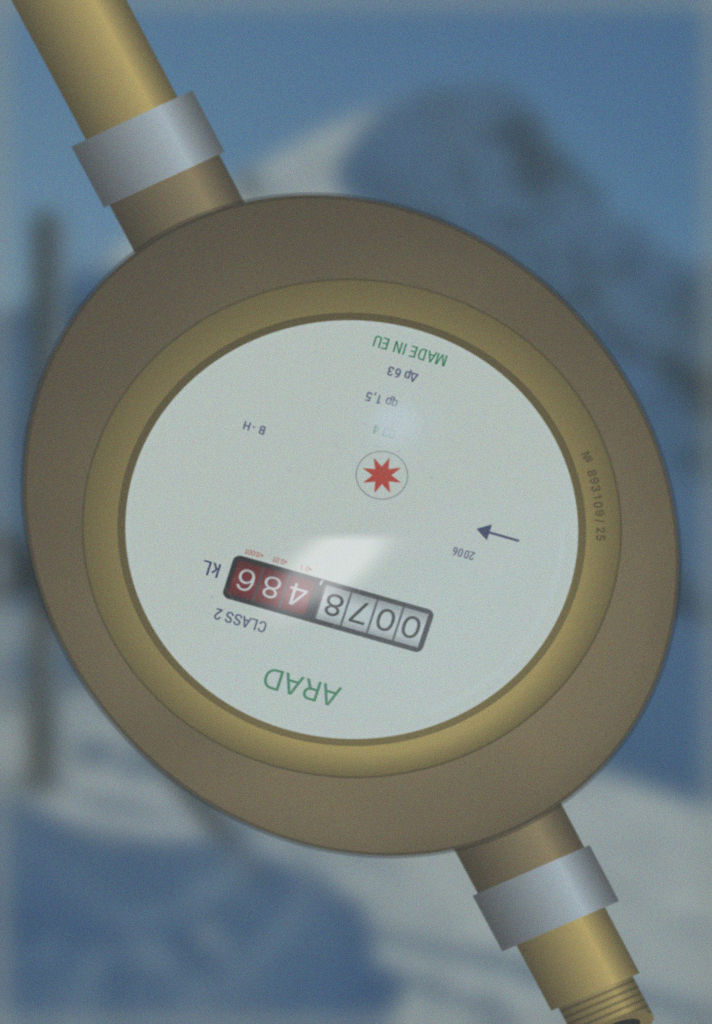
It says 78.486
